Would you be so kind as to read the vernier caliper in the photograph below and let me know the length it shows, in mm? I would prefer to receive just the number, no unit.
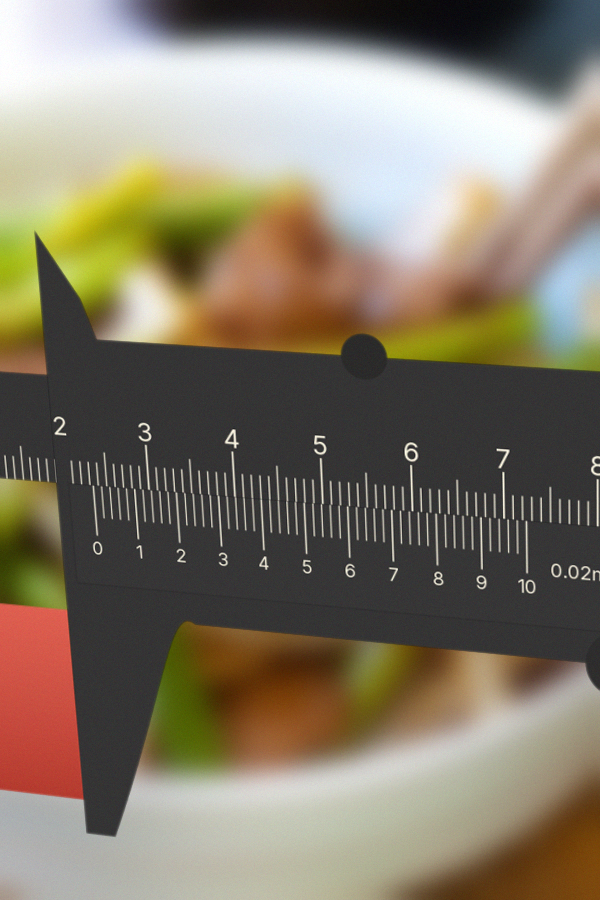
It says 23.4
